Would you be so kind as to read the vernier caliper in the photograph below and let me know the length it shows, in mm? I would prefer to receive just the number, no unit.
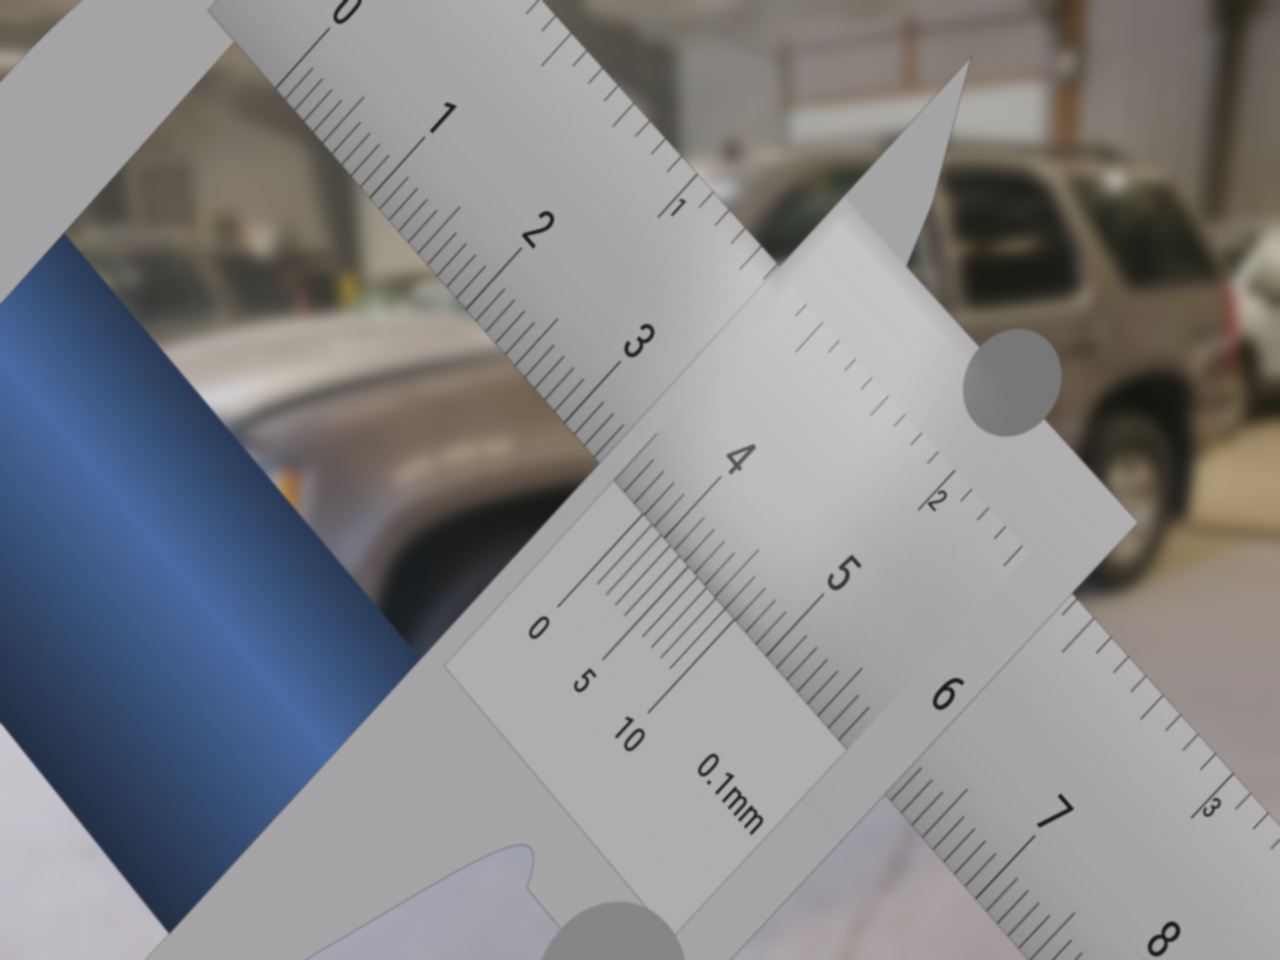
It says 37.9
